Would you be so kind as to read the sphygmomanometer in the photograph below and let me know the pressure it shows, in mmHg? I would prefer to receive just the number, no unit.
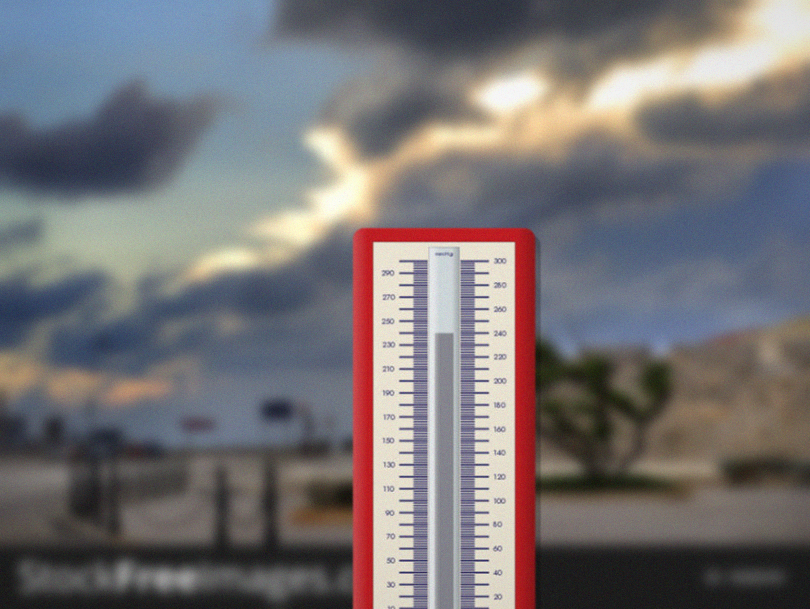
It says 240
